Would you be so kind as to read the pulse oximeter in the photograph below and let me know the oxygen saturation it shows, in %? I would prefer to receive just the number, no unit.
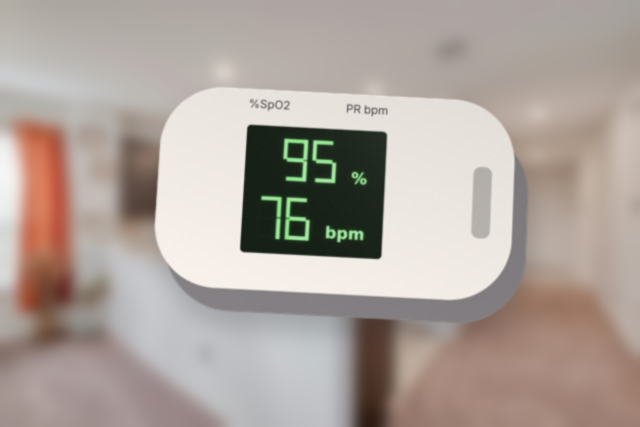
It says 95
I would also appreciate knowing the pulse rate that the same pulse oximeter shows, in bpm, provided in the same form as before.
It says 76
